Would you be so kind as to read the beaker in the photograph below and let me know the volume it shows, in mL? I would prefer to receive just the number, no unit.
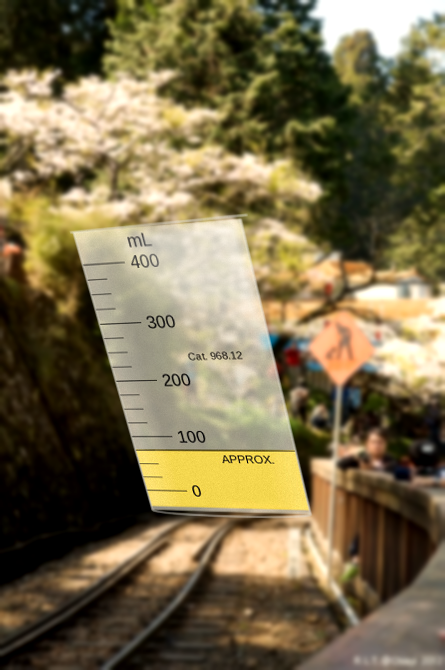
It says 75
